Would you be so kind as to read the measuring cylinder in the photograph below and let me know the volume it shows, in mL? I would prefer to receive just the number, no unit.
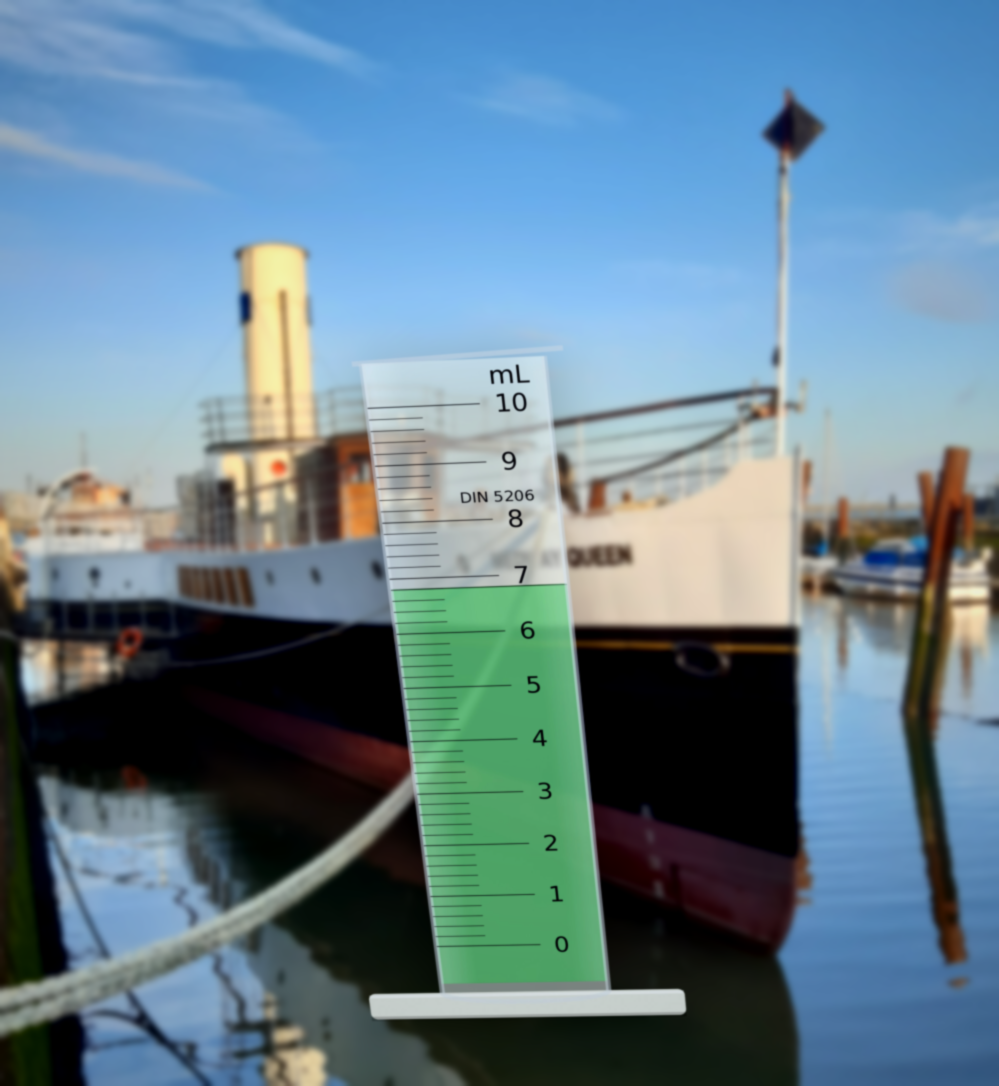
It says 6.8
